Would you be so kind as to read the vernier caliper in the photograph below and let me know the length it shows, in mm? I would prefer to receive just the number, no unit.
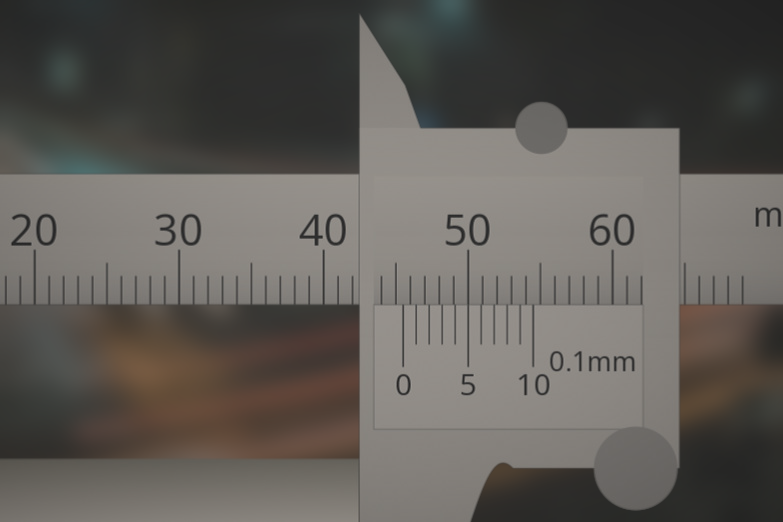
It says 45.5
